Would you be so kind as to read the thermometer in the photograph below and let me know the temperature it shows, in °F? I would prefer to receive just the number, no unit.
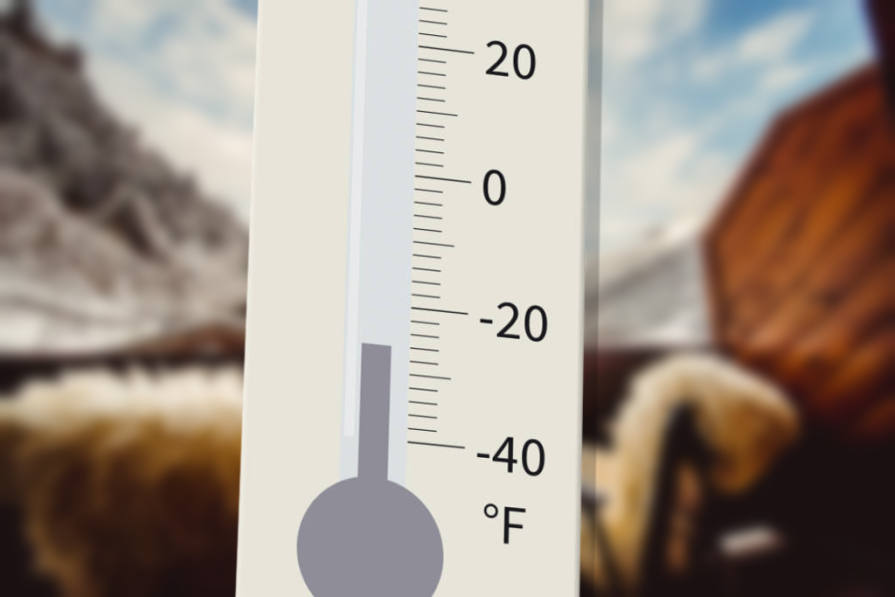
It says -26
